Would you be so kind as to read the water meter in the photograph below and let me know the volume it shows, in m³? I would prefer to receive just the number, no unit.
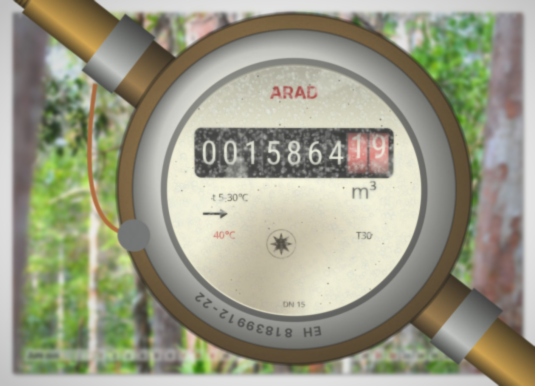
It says 15864.19
